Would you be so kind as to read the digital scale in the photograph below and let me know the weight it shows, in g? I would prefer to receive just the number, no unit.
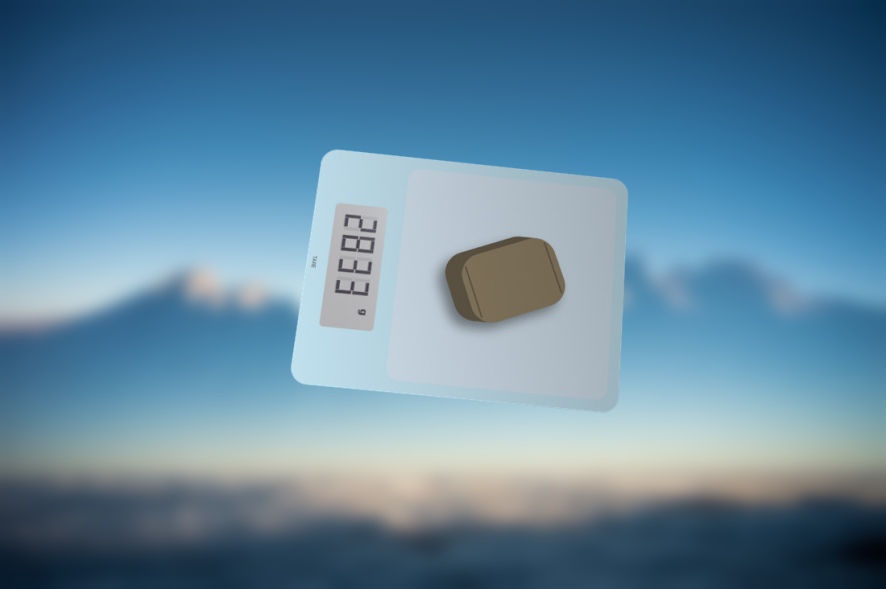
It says 2833
